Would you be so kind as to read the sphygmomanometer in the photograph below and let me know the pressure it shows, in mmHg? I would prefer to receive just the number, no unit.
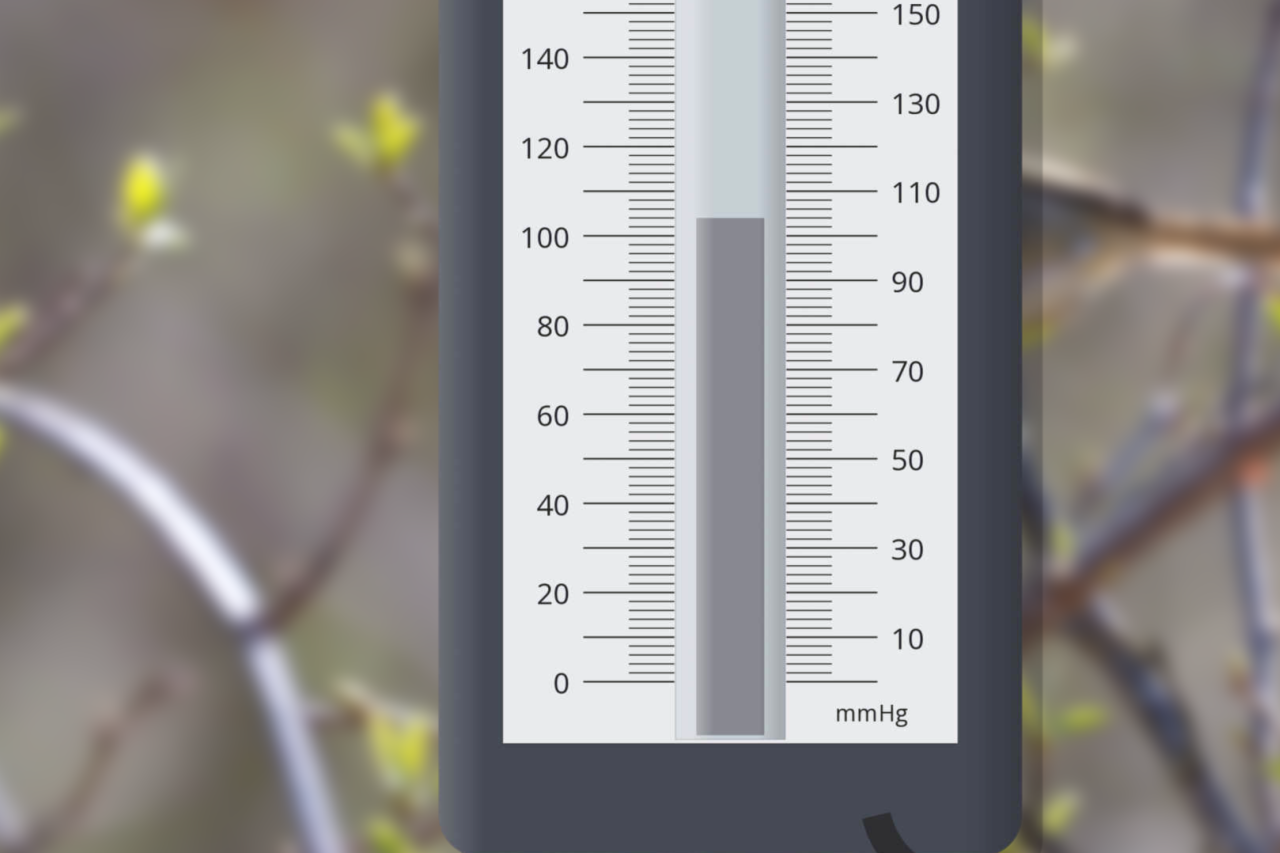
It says 104
